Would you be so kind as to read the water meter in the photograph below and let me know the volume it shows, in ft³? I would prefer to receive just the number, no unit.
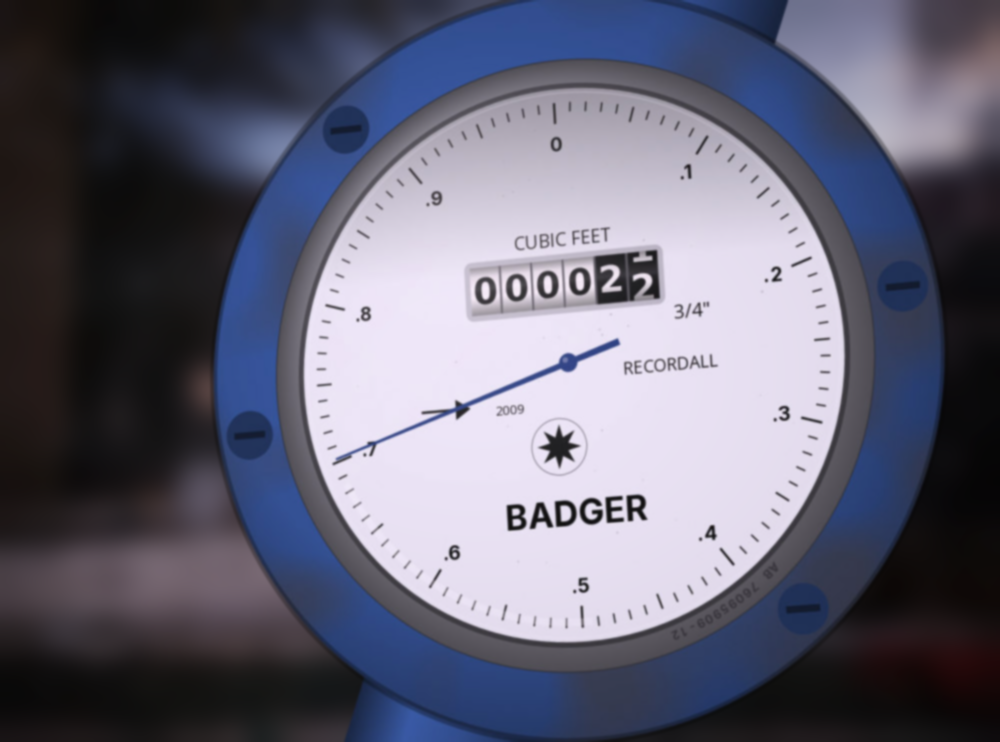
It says 21.70
